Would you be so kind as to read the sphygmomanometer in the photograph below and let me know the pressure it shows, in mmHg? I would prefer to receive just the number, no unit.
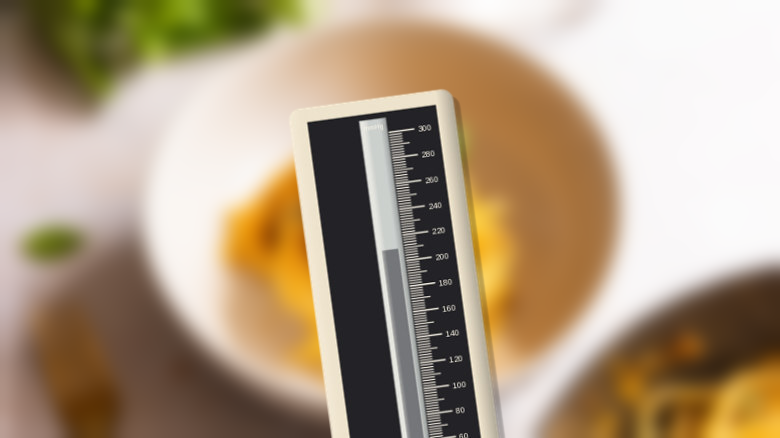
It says 210
